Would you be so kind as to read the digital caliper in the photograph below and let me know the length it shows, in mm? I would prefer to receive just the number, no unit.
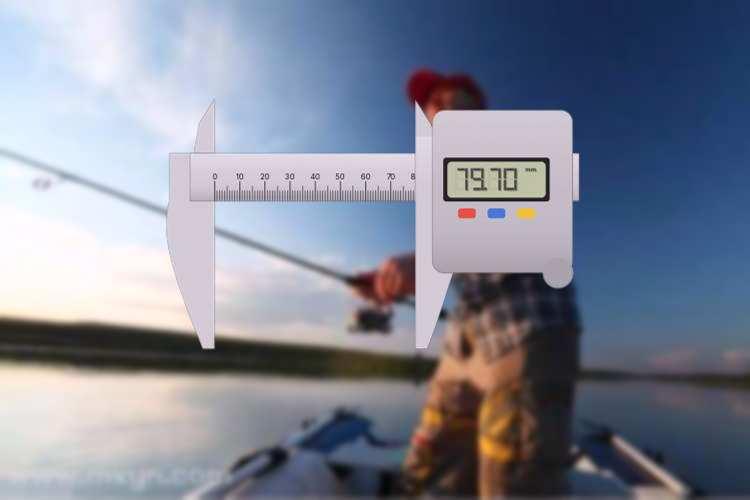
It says 79.70
